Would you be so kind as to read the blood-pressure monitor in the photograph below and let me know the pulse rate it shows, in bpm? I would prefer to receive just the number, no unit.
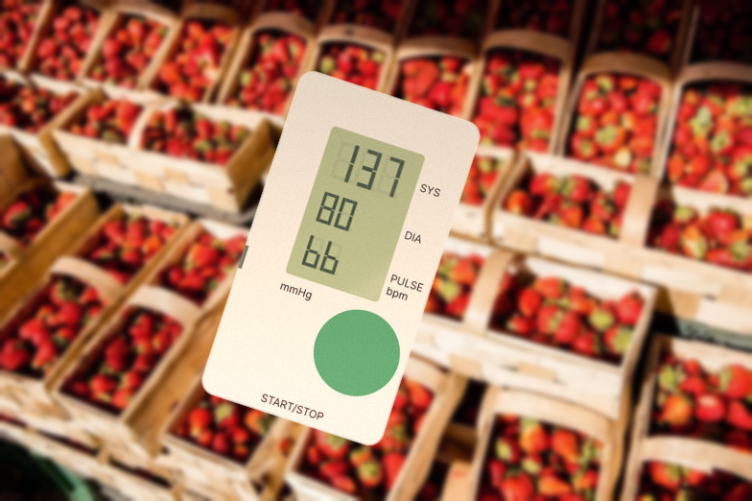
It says 66
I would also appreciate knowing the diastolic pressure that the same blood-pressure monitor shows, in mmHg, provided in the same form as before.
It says 80
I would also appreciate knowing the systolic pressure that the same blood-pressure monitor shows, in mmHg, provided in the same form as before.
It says 137
